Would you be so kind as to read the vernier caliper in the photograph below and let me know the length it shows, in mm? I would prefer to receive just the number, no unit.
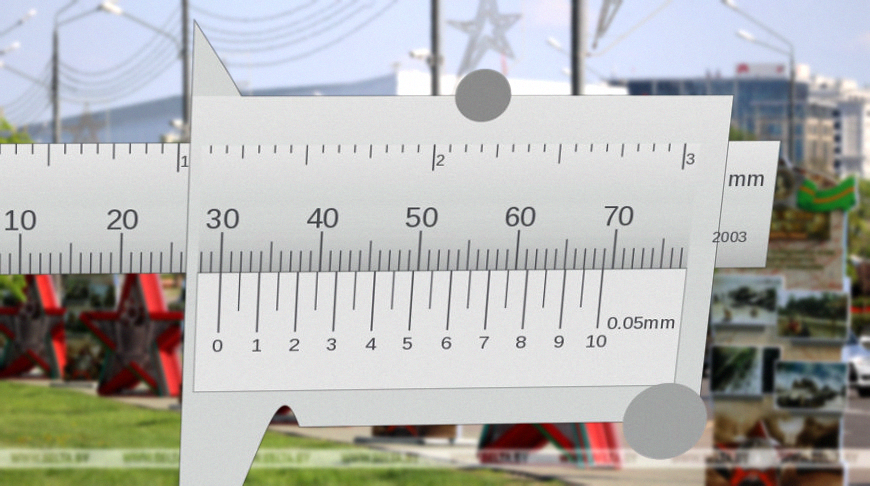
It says 30.0
